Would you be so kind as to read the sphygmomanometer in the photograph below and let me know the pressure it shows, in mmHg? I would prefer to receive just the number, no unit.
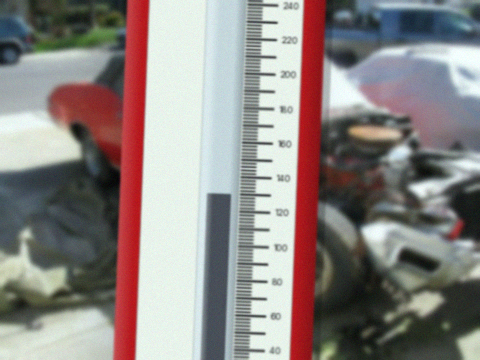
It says 130
